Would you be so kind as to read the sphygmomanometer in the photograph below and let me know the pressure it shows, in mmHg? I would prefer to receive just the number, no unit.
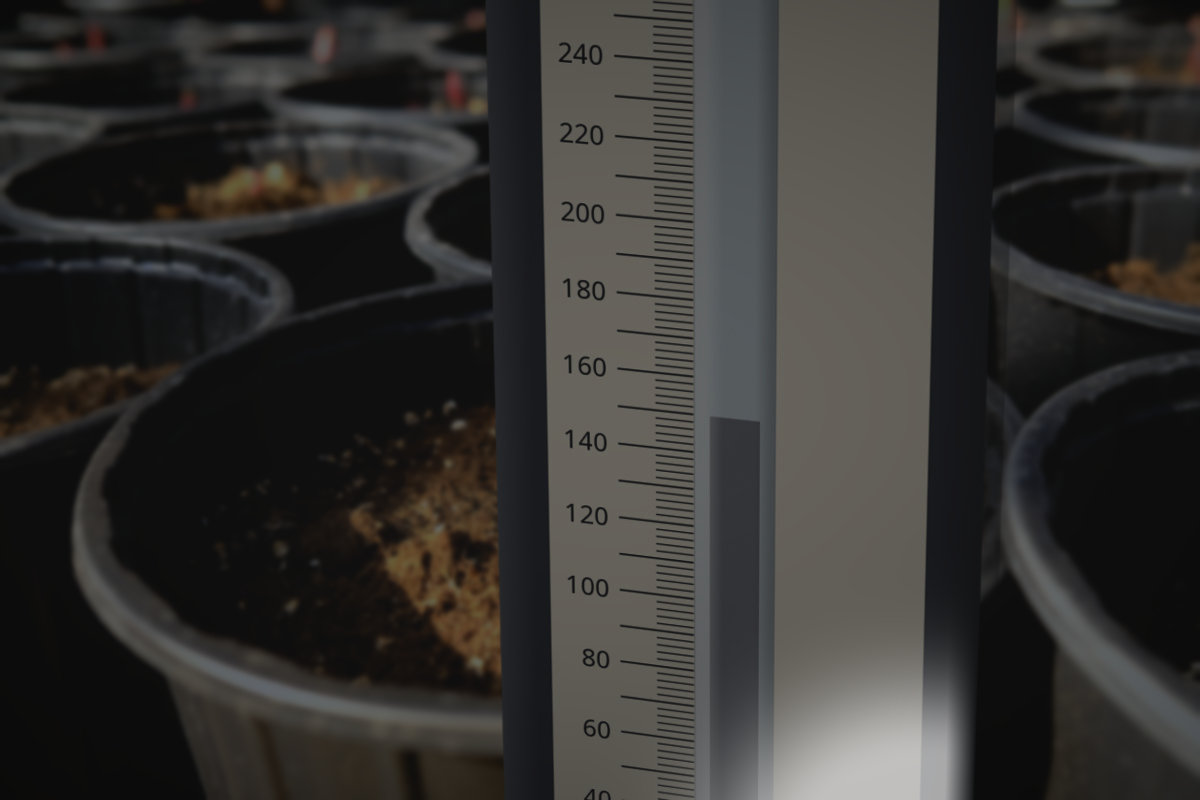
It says 150
